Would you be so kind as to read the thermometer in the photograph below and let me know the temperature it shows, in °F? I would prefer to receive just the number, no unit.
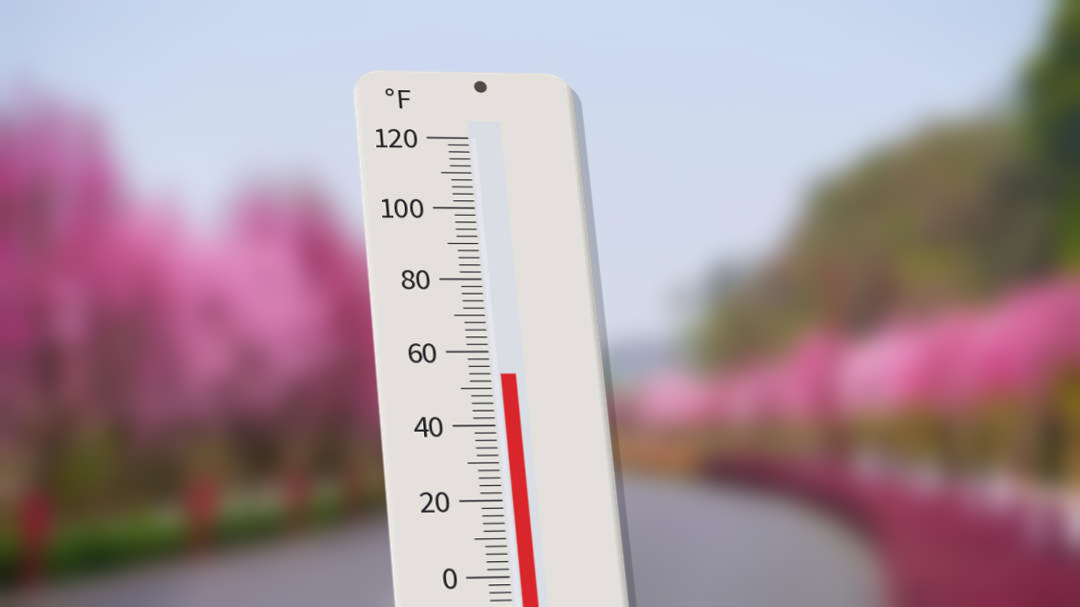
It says 54
